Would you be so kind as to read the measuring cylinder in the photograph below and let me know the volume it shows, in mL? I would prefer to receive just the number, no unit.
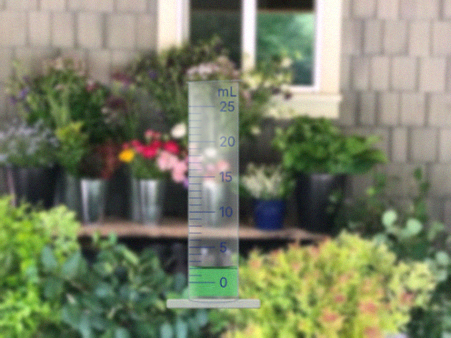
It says 2
